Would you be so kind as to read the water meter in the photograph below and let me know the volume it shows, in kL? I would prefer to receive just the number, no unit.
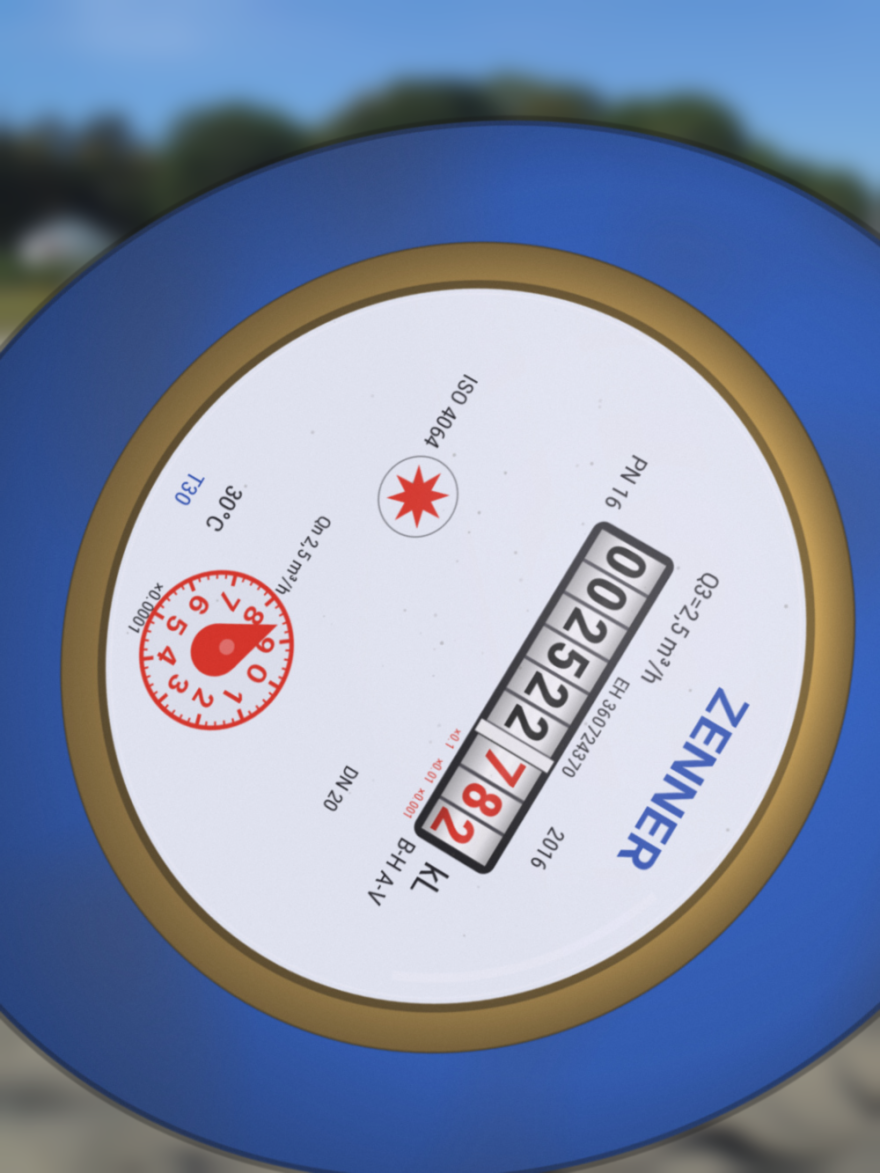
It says 2522.7818
